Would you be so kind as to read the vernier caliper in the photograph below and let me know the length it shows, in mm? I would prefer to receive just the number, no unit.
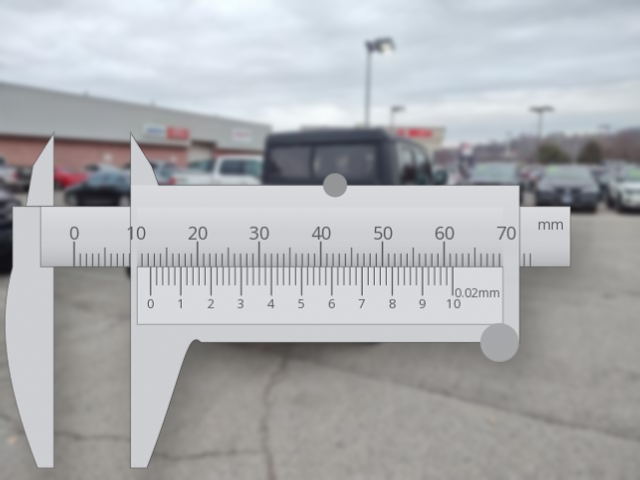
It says 12.4
